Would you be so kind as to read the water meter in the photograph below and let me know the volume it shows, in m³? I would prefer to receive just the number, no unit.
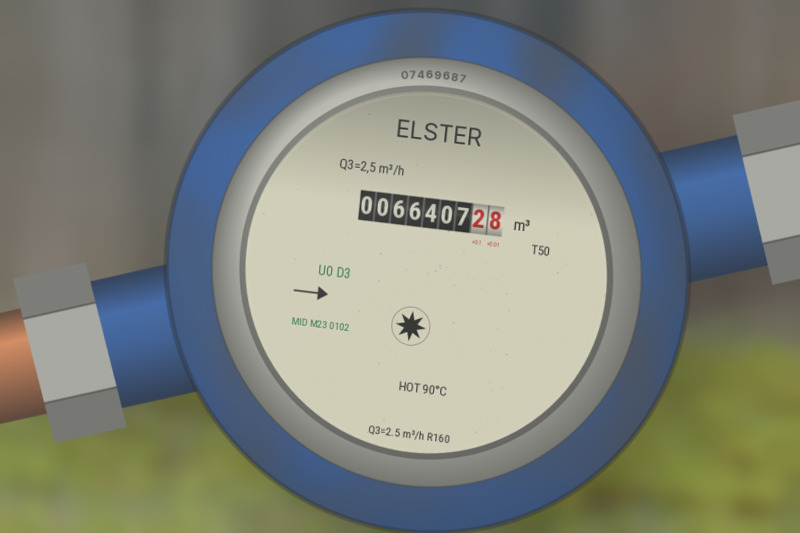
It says 66407.28
